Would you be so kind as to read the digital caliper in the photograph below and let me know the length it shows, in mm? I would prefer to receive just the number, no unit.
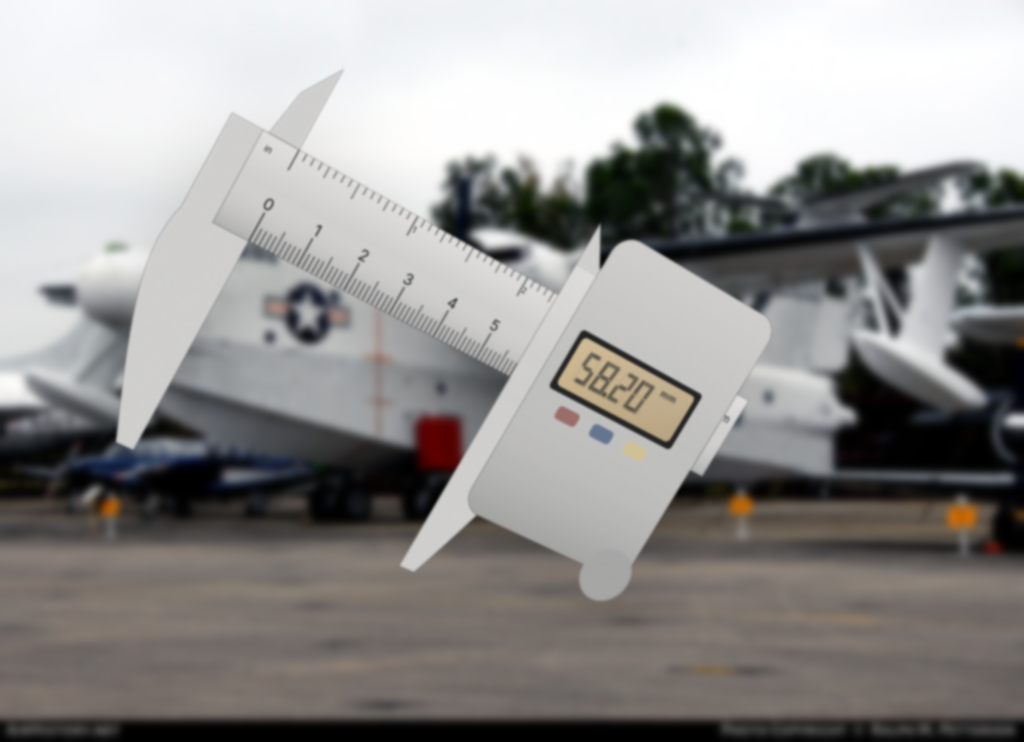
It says 58.20
